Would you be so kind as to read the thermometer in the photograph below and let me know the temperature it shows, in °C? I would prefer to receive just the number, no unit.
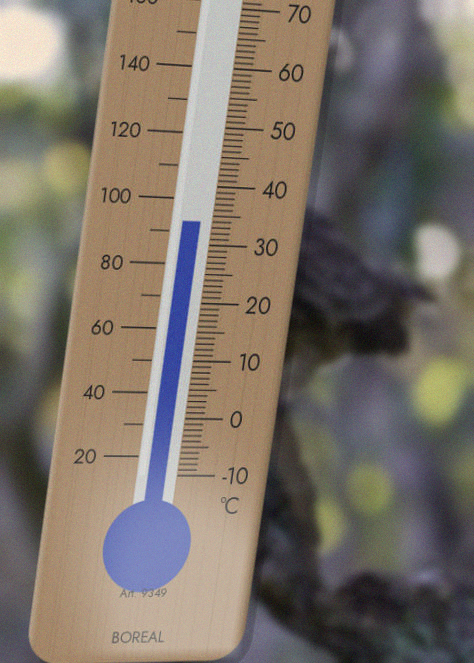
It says 34
